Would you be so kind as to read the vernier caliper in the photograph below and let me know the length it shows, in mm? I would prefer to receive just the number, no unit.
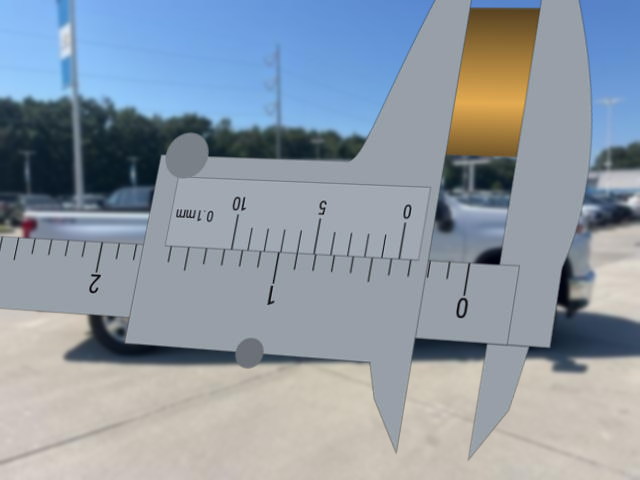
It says 3.6
